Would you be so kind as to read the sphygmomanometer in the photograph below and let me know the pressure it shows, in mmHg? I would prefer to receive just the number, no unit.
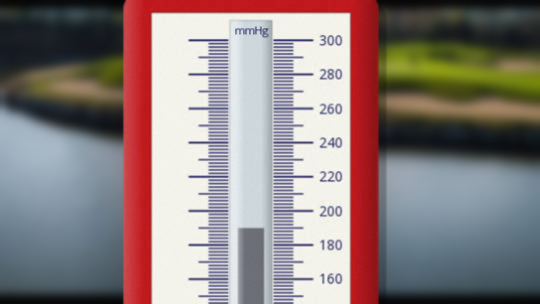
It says 190
